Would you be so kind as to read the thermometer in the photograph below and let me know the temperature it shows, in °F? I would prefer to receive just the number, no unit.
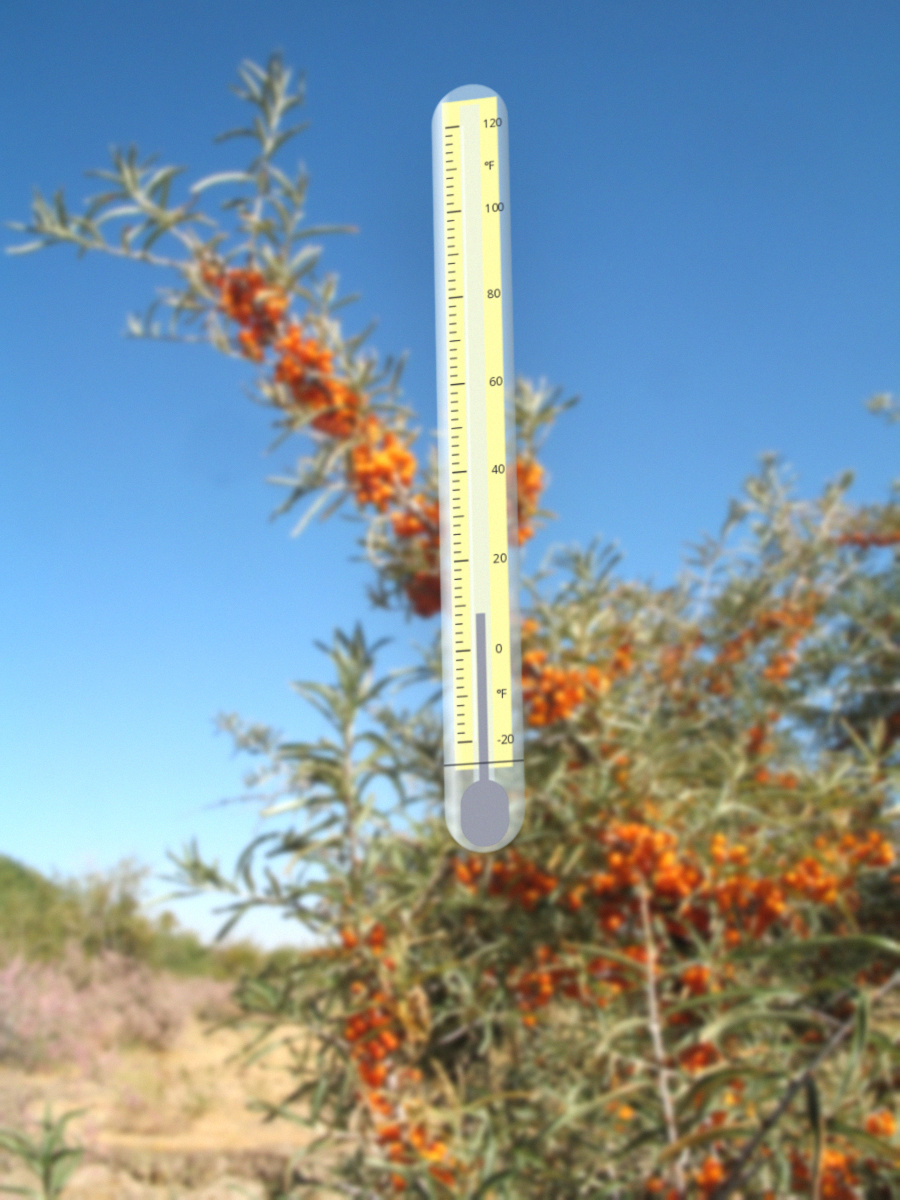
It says 8
